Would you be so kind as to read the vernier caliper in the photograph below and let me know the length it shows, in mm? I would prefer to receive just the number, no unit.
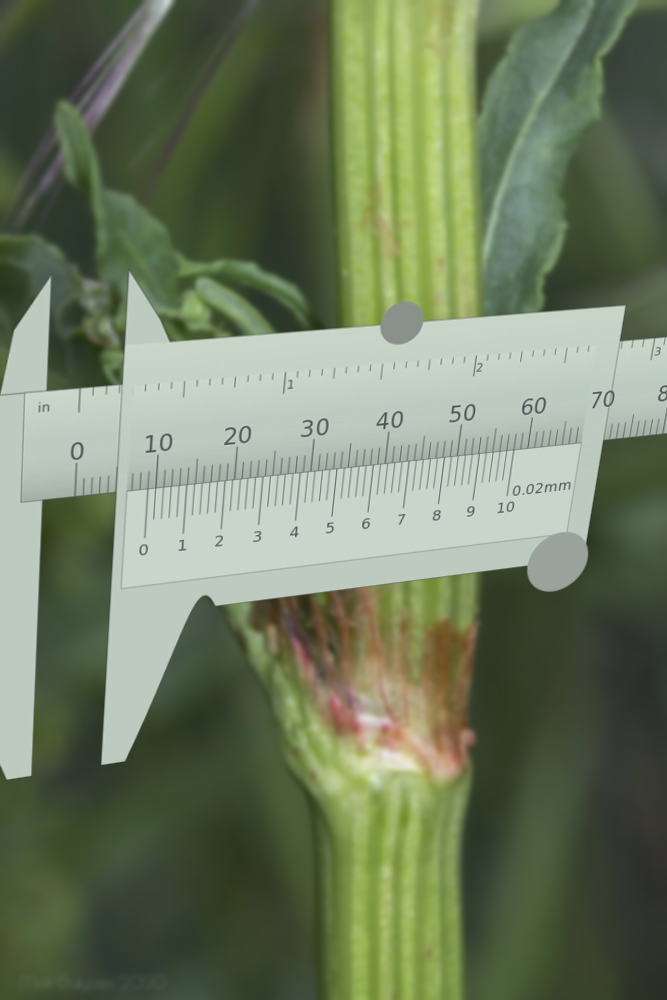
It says 9.0
